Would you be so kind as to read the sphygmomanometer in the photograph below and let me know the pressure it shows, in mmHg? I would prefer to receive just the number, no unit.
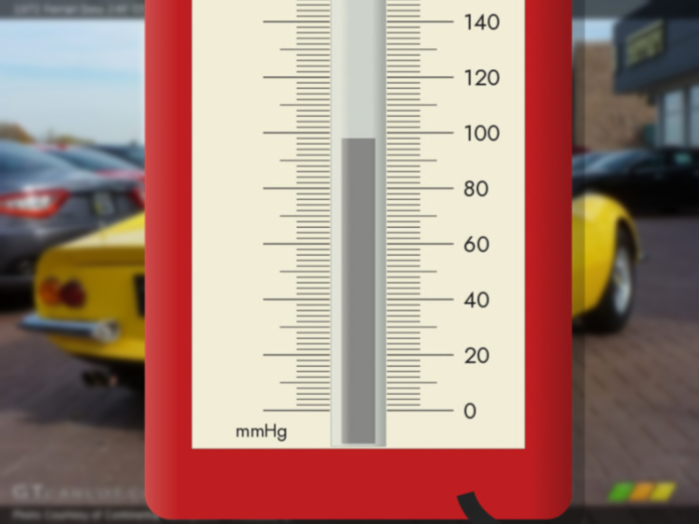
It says 98
